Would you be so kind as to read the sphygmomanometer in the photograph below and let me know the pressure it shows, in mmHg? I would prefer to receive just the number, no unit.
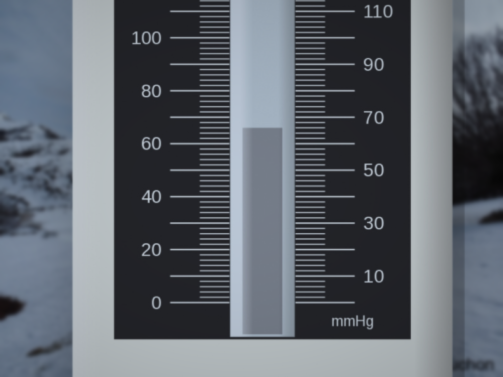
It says 66
